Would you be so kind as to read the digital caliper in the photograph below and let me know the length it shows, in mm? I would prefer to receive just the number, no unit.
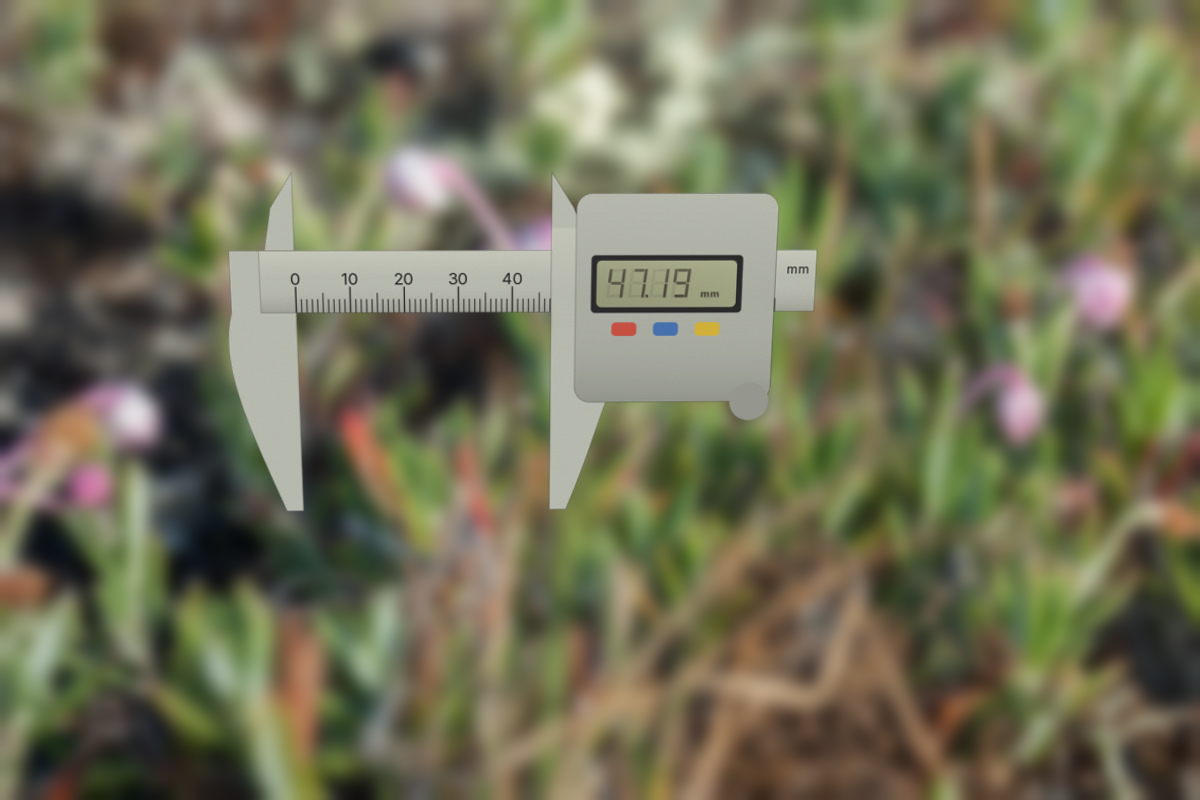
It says 47.19
